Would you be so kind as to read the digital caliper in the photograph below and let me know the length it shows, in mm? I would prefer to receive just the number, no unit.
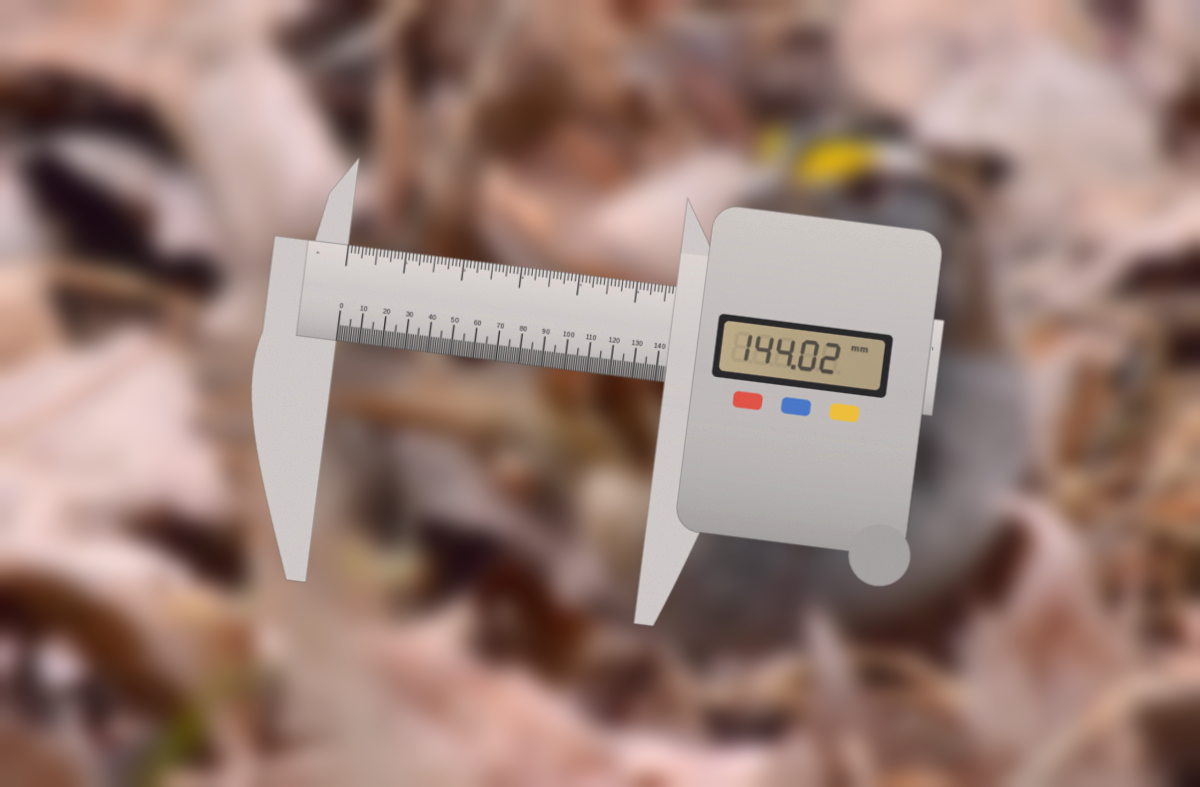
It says 144.02
